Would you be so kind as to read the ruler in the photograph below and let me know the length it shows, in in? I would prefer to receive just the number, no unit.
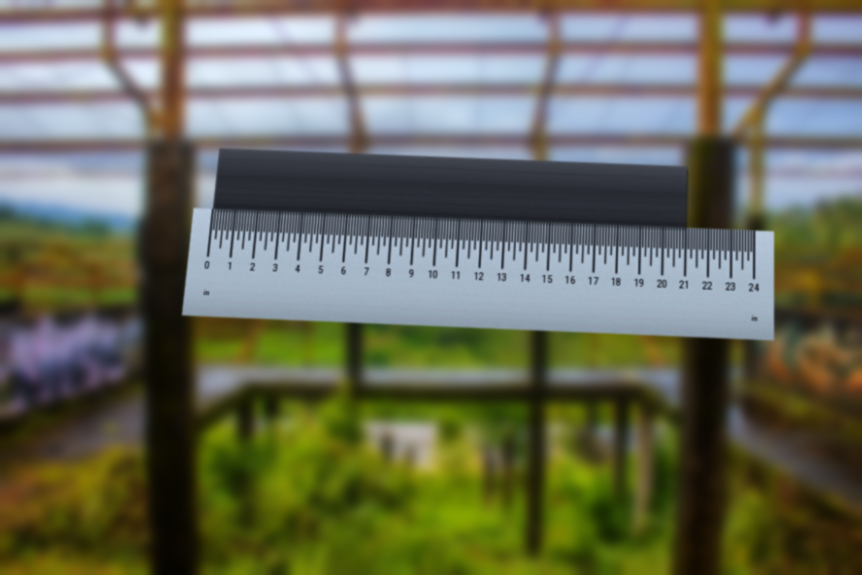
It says 21
